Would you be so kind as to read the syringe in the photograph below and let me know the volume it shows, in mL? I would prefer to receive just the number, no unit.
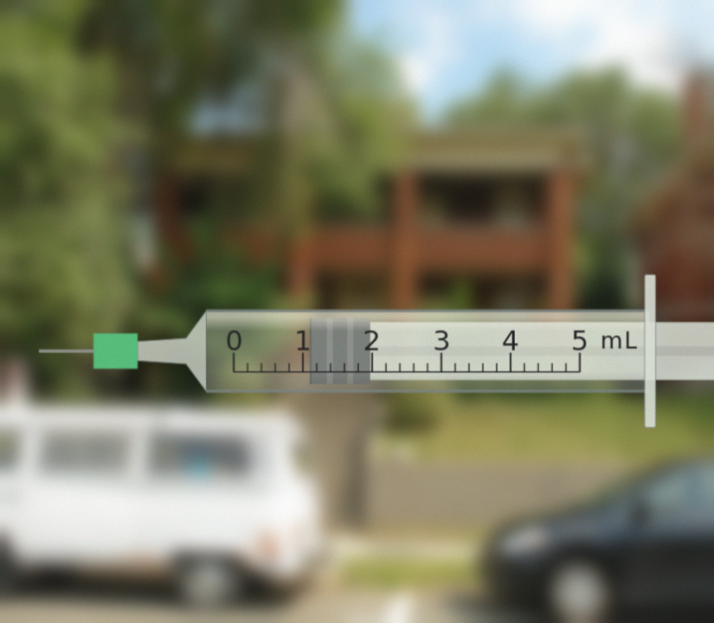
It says 1.1
